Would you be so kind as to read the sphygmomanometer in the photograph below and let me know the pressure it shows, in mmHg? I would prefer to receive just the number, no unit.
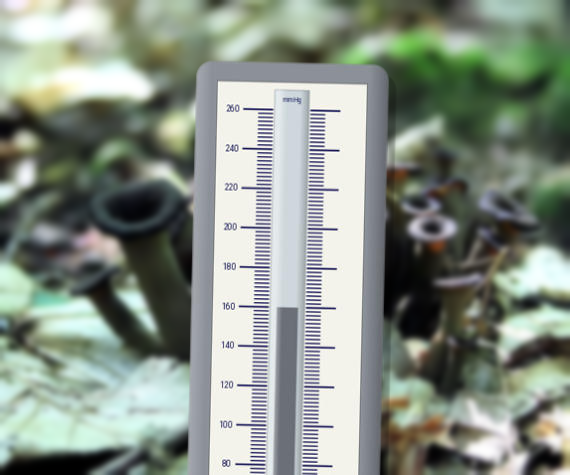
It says 160
